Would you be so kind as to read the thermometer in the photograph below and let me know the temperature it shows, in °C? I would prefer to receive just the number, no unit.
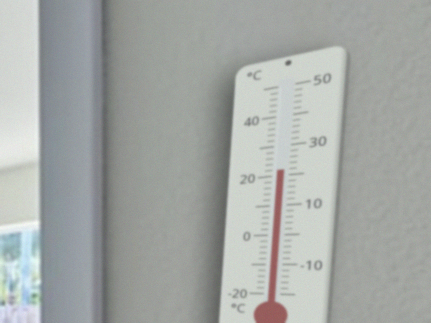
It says 22
